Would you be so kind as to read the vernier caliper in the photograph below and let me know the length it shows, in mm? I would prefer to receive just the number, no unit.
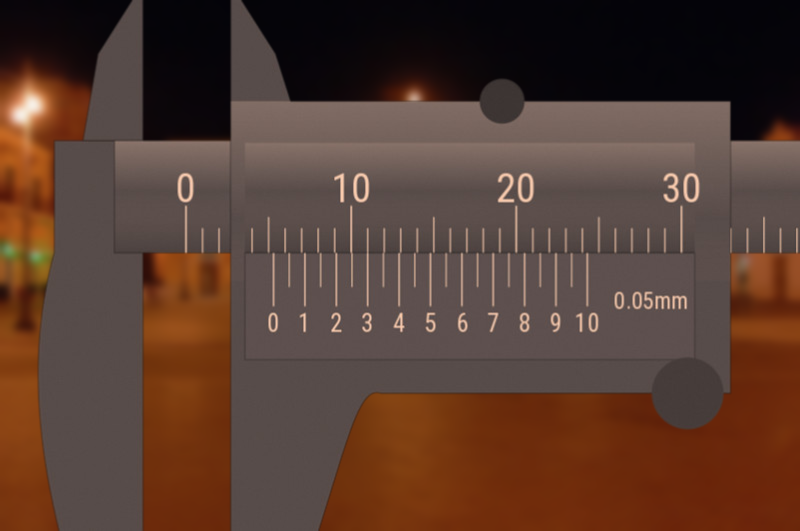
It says 5.3
